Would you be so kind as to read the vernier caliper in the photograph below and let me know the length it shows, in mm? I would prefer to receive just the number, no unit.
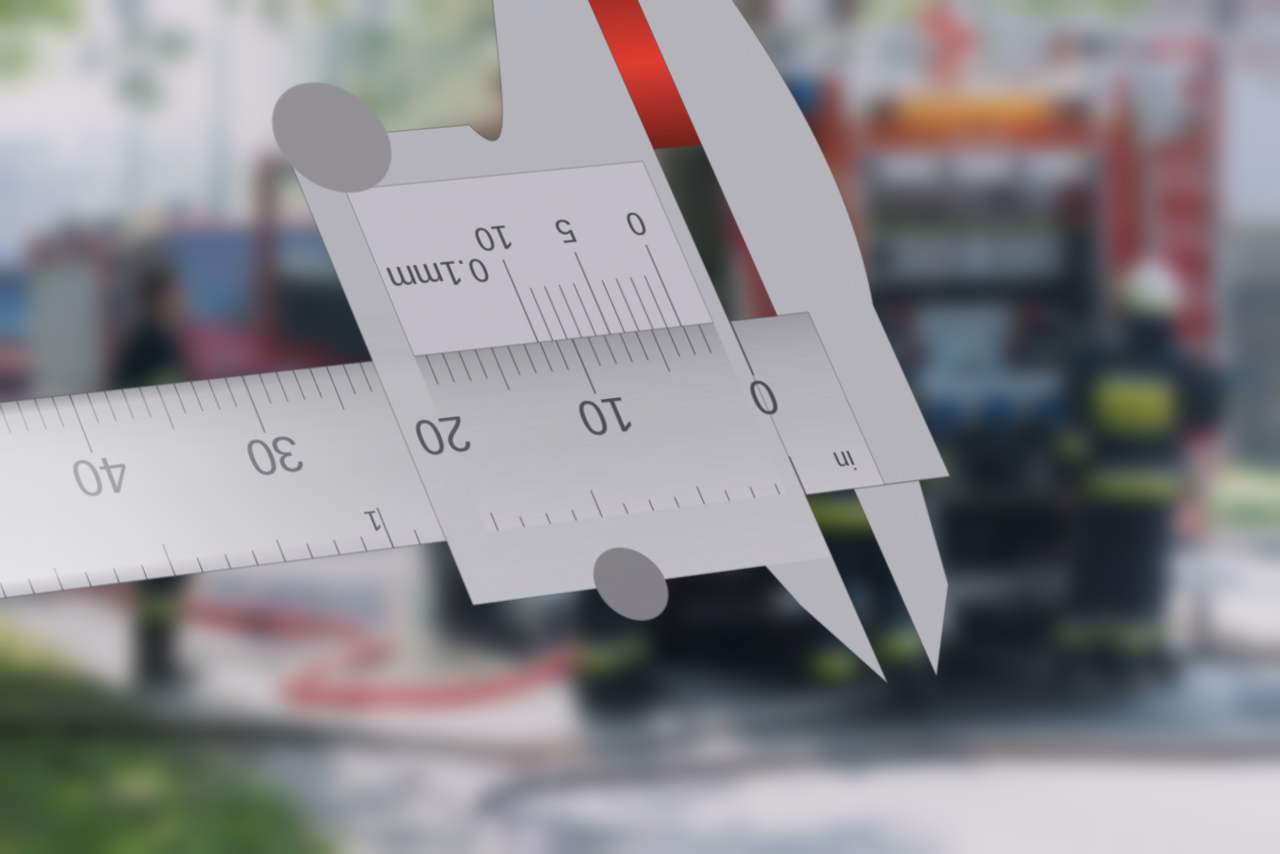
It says 3.1
